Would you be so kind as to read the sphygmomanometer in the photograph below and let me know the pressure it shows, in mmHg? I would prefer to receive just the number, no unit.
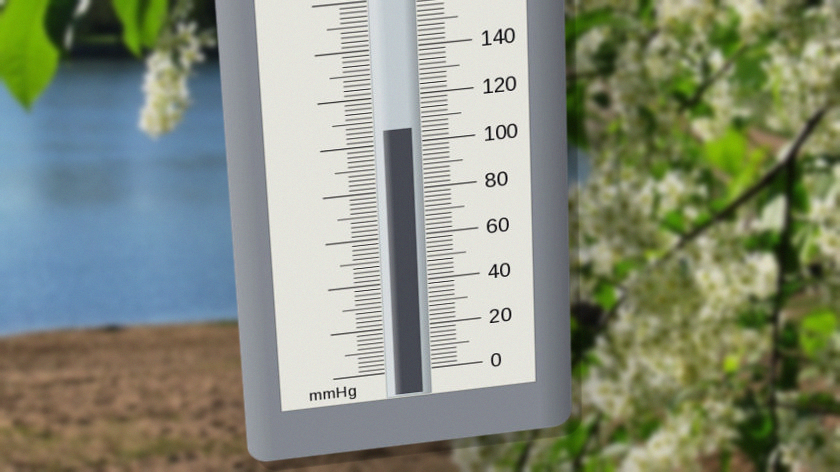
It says 106
